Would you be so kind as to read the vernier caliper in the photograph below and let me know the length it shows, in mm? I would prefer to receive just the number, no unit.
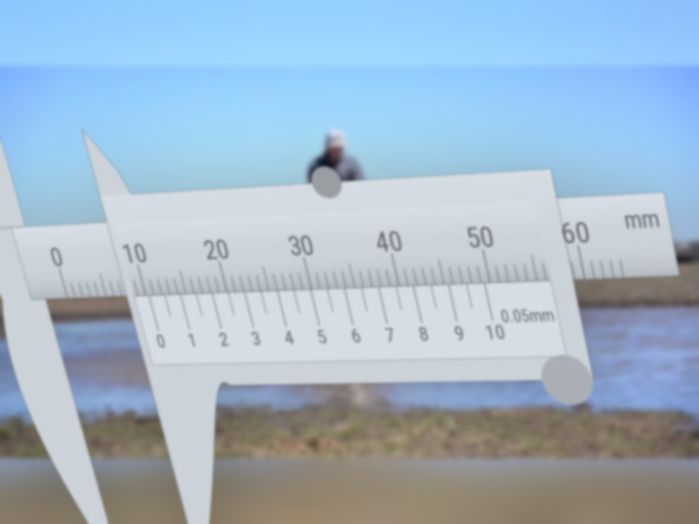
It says 10.4
